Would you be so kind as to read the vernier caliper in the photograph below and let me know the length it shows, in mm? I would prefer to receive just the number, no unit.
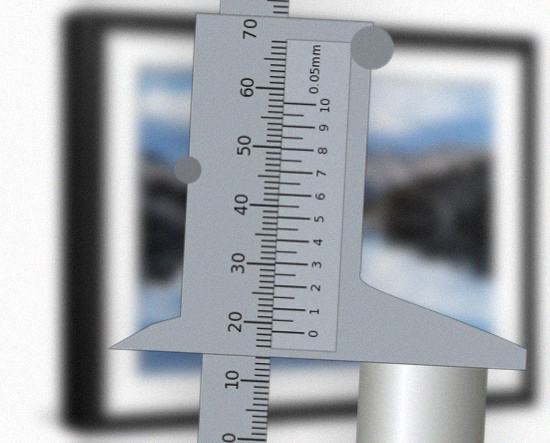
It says 18.6
